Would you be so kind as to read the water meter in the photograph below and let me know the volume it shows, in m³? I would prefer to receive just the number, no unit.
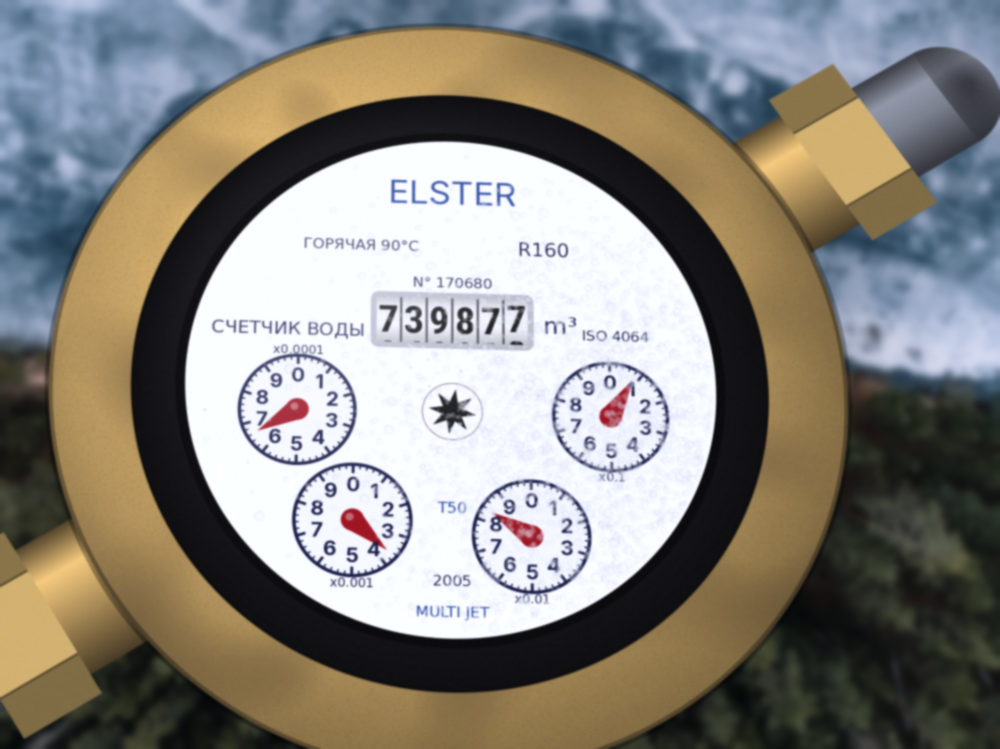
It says 739877.0836
